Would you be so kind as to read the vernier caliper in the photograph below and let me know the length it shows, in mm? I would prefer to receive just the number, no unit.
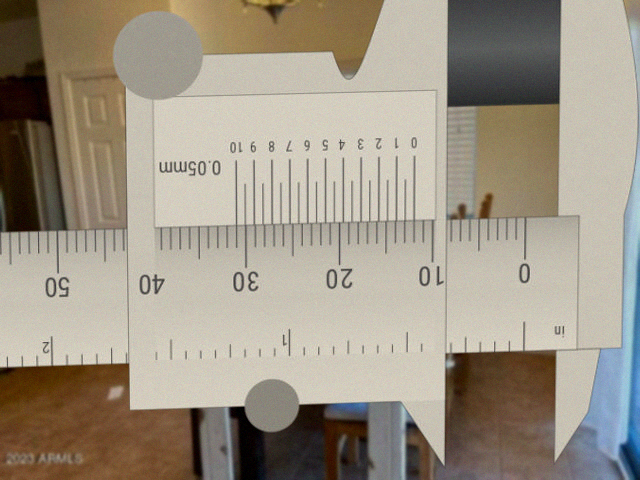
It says 12.0
